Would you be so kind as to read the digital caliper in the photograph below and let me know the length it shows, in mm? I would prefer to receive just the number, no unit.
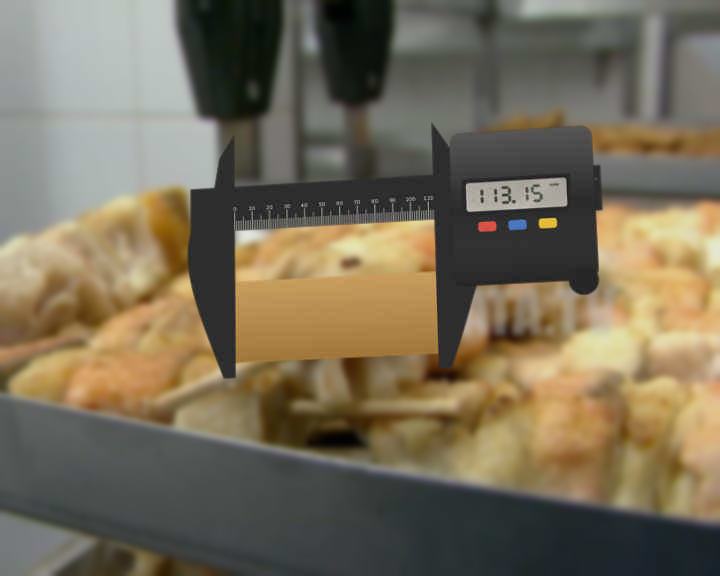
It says 113.15
